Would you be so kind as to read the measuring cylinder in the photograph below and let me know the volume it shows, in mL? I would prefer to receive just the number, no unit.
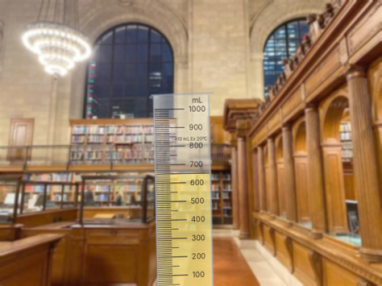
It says 650
